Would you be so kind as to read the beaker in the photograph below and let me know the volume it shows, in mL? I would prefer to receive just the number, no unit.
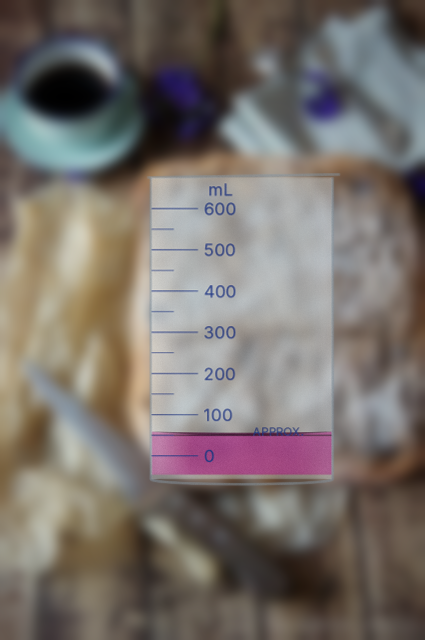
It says 50
